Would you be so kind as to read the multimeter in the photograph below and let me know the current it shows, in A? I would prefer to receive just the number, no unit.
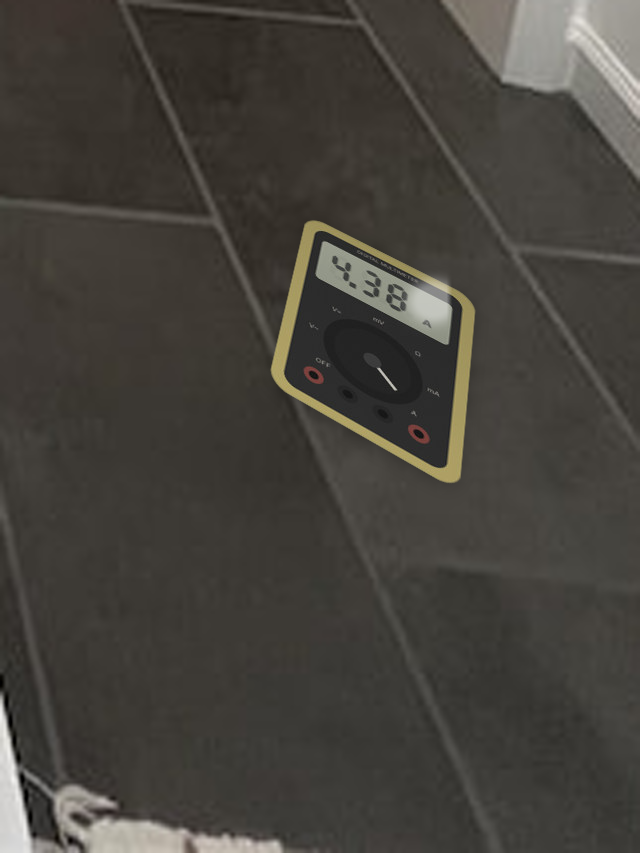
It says 4.38
